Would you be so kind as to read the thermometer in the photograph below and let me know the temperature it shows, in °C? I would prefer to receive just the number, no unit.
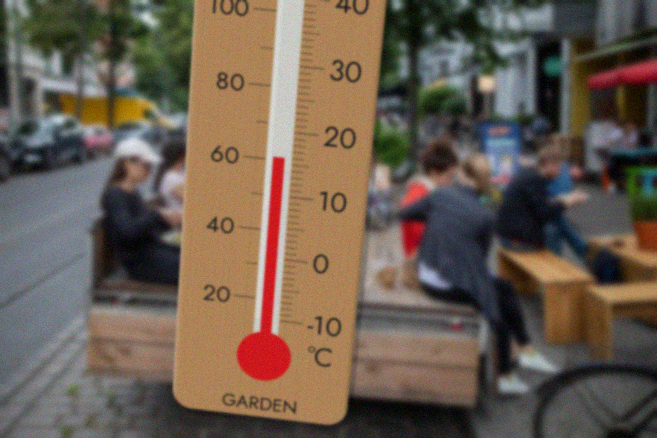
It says 16
